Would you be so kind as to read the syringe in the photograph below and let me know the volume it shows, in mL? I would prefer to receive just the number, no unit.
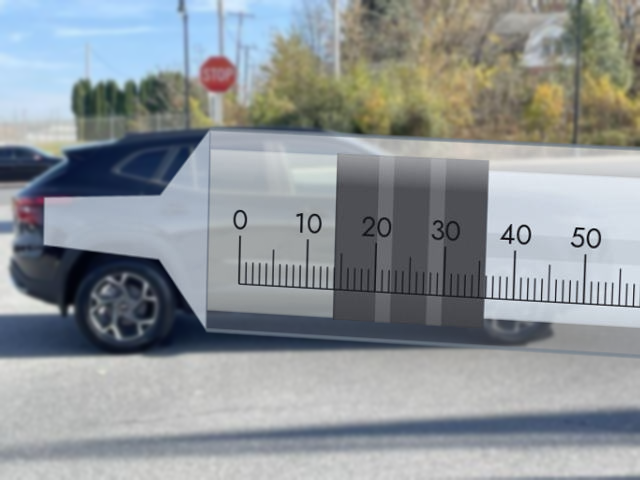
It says 14
